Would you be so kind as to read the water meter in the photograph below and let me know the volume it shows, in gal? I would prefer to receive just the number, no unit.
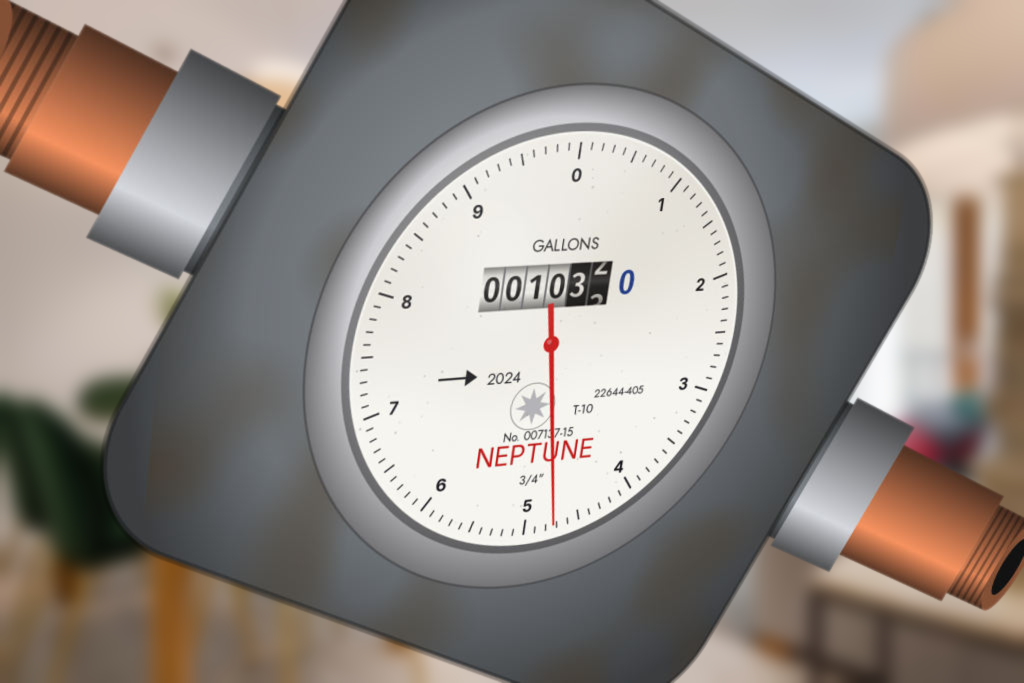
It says 10324.7
